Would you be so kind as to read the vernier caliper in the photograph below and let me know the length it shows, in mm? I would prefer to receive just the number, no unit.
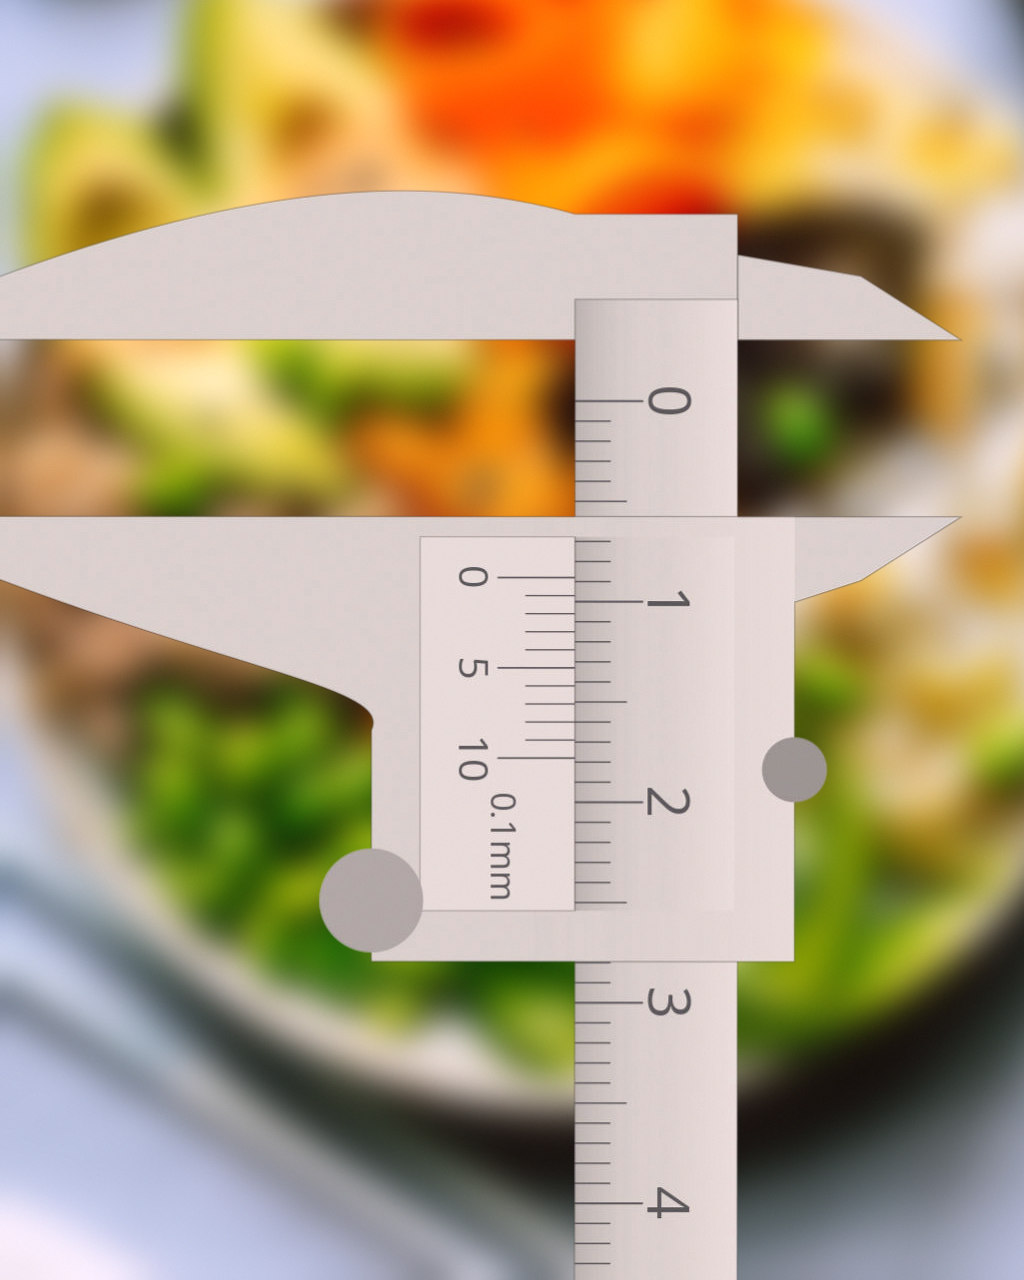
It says 8.8
